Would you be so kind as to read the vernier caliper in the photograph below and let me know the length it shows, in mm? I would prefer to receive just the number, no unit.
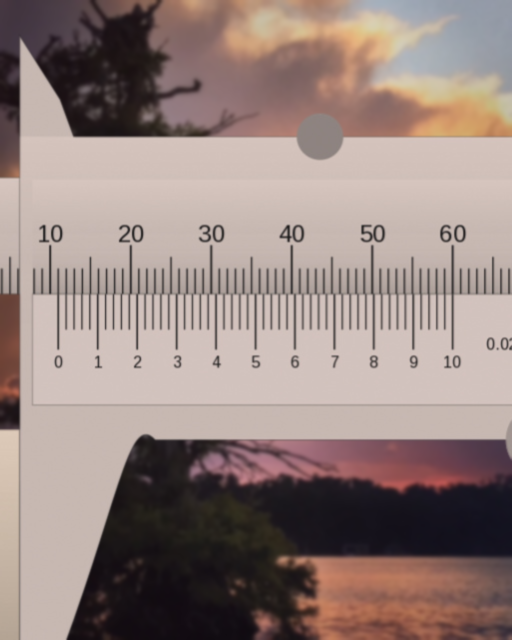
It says 11.0
